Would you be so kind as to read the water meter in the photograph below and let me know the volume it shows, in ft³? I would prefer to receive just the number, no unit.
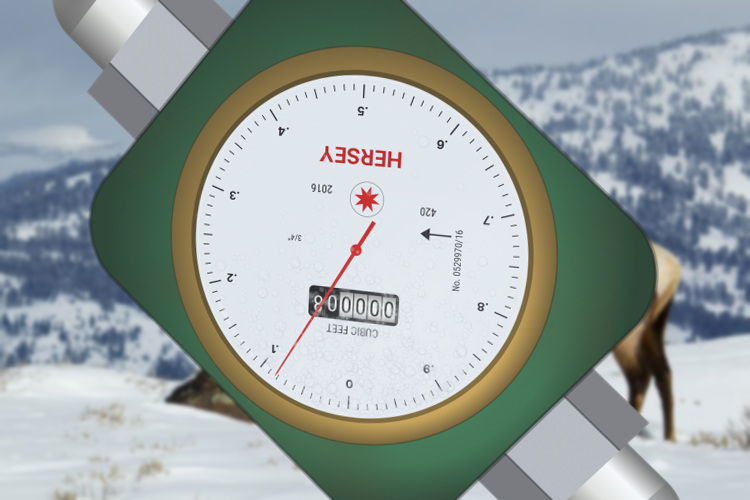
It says 8.08
